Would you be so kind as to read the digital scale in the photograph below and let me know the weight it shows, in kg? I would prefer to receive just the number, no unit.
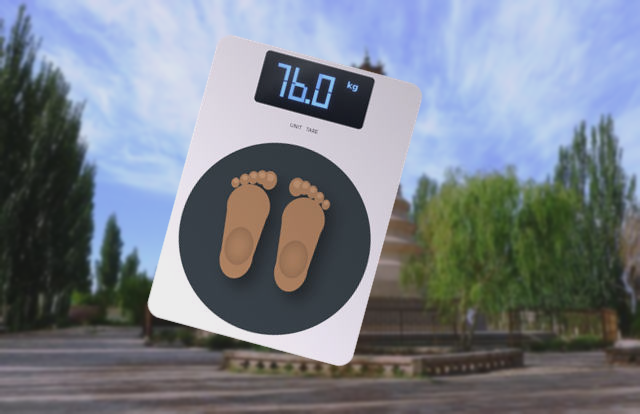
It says 76.0
